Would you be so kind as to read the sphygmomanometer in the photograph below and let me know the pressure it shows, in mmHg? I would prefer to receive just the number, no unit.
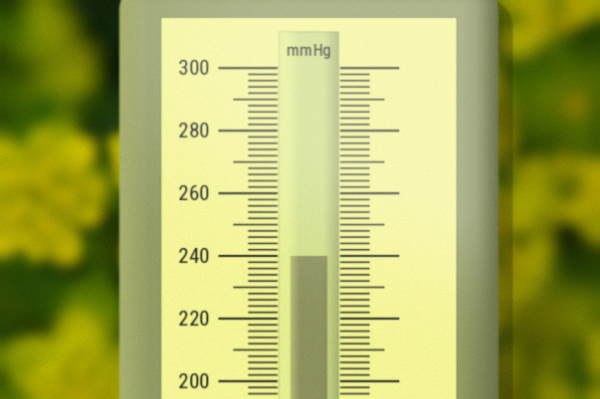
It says 240
